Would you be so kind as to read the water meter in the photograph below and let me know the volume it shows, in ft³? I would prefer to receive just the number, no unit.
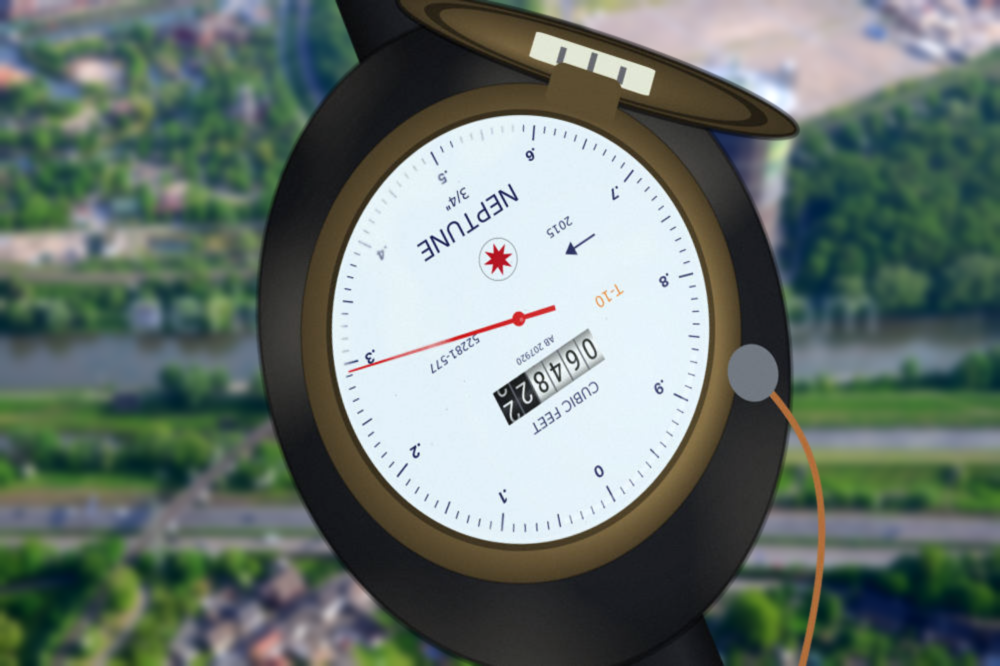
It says 64822.29
